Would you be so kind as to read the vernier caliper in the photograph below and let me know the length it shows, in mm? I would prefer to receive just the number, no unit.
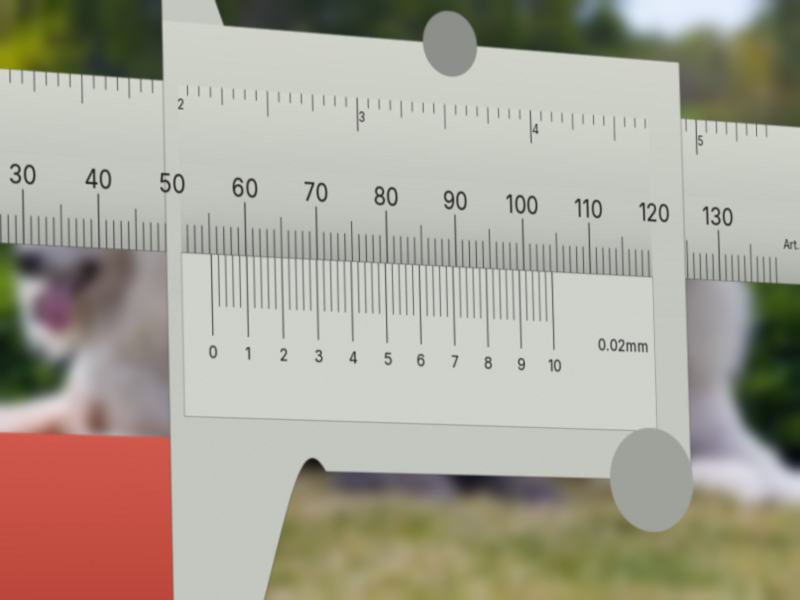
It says 55.2
